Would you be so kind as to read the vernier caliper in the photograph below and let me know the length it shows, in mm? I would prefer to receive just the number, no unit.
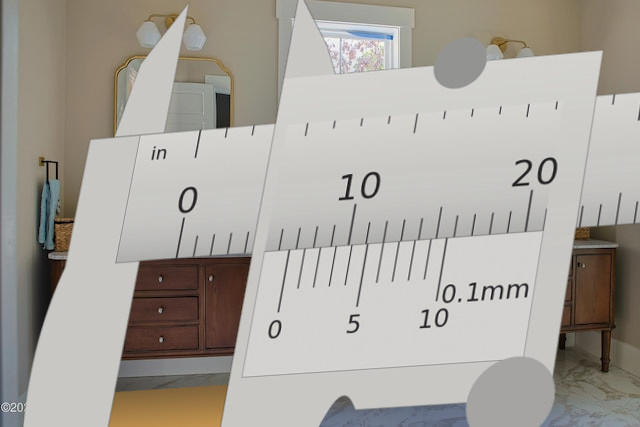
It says 6.6
